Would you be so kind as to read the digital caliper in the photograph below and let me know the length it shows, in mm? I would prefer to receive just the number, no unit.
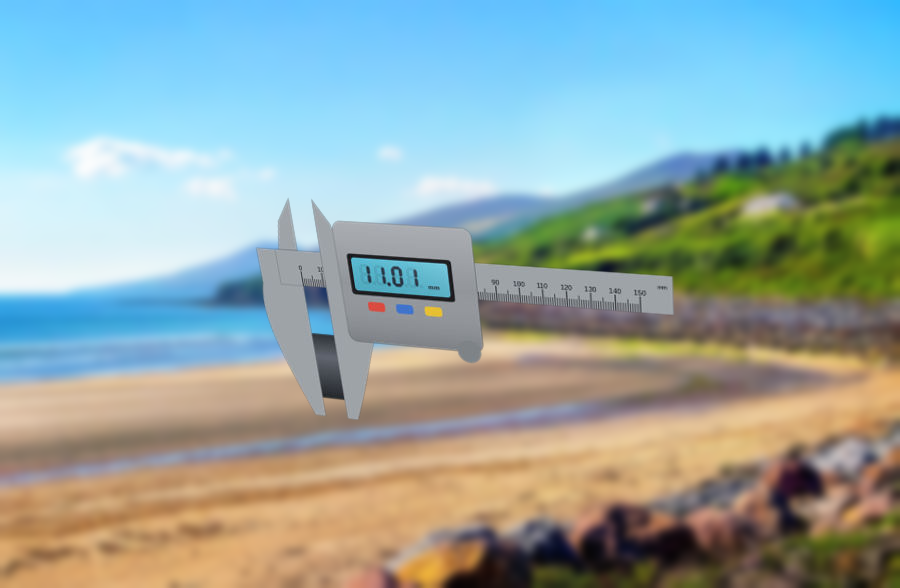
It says 11.01
